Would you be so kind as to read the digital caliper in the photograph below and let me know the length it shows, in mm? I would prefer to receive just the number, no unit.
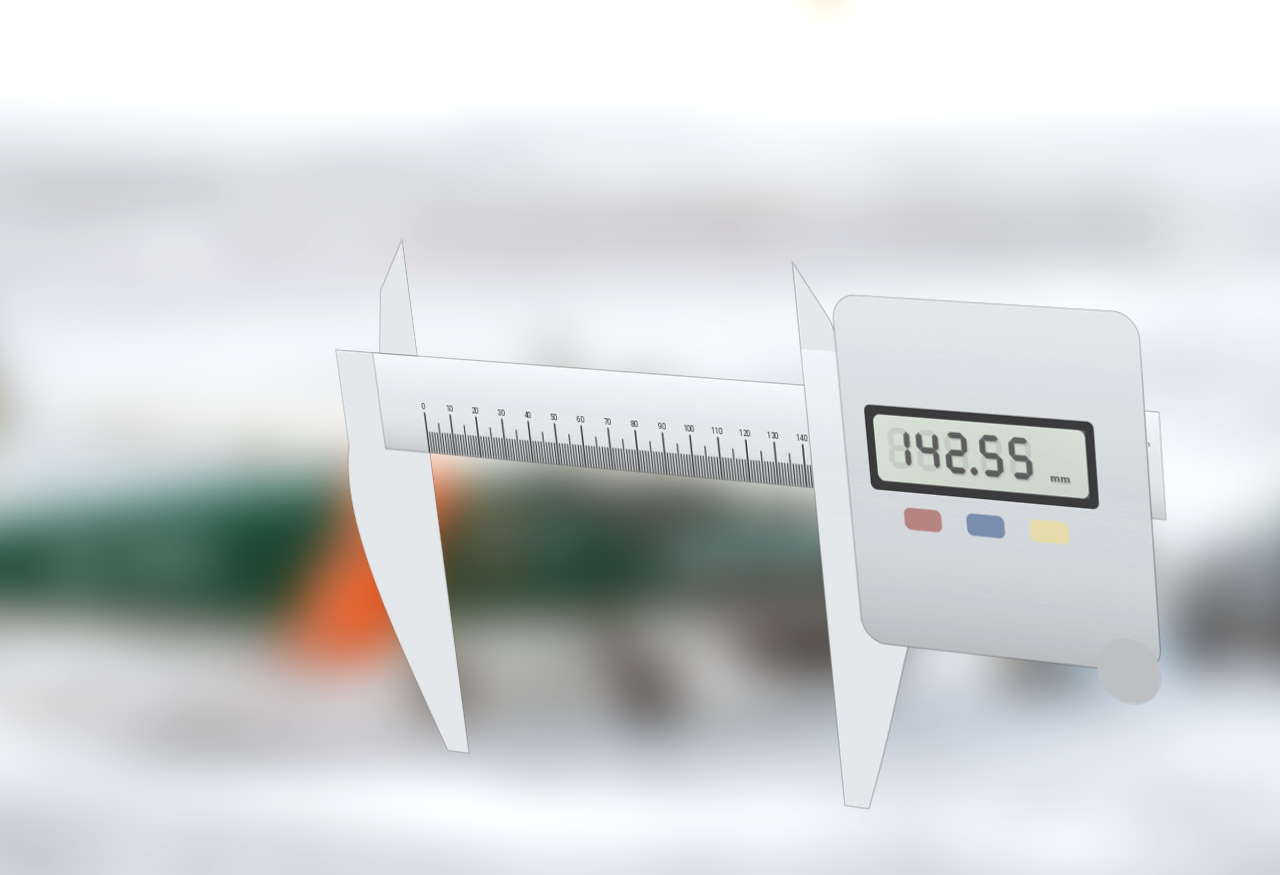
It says 142.55
